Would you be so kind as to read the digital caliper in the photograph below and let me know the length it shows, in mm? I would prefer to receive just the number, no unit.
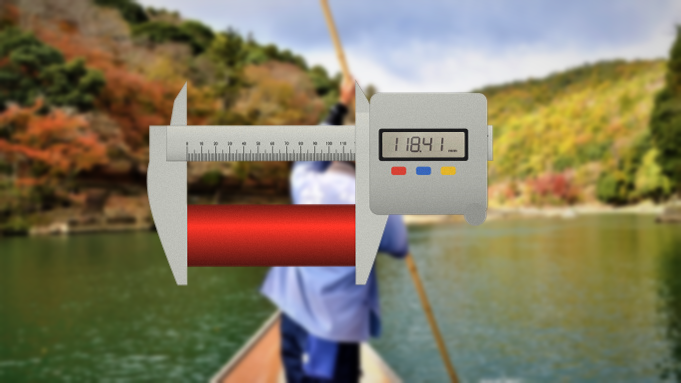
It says 118.41
